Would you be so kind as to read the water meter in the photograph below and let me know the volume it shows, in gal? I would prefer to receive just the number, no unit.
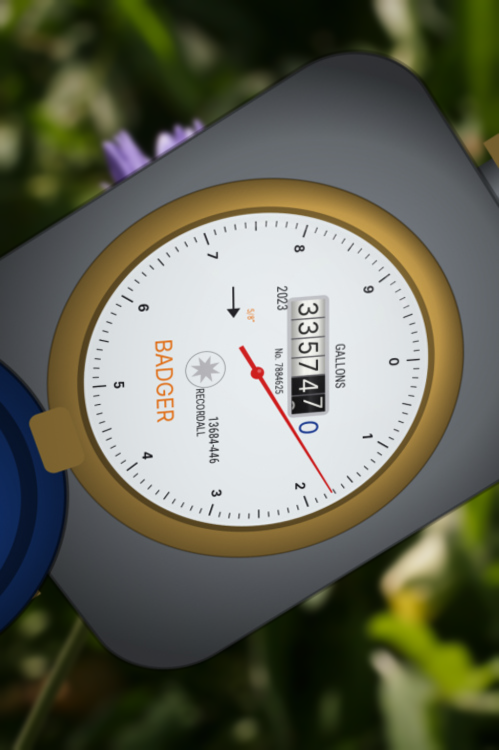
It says 3357471.7
